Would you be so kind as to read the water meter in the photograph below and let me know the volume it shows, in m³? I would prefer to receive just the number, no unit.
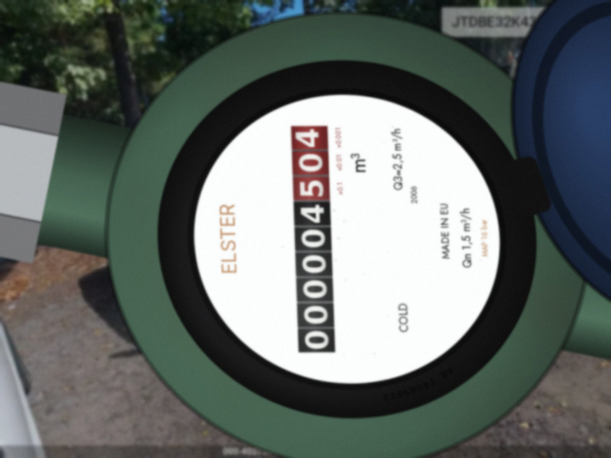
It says 4.504
